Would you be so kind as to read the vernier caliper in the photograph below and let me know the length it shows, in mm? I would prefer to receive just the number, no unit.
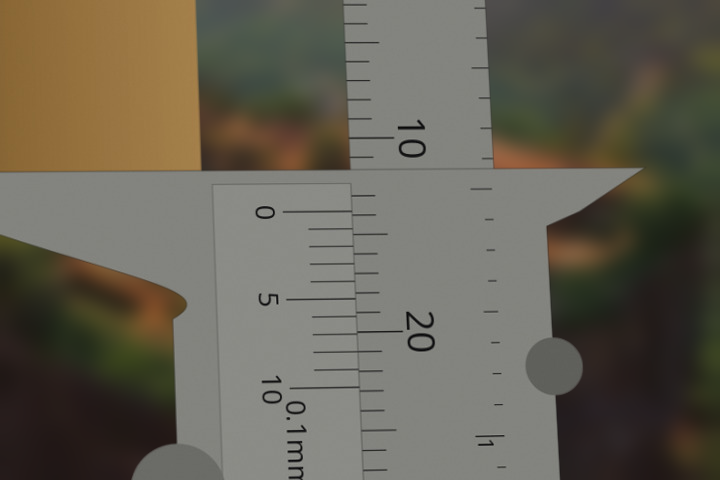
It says 13.8
